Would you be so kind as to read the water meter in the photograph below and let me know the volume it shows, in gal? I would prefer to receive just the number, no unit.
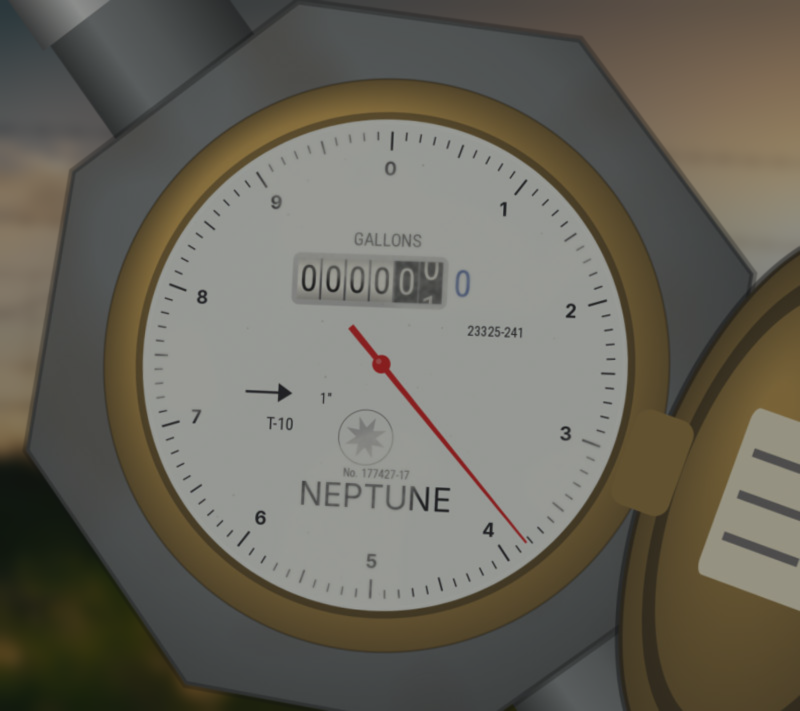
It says 3.8
